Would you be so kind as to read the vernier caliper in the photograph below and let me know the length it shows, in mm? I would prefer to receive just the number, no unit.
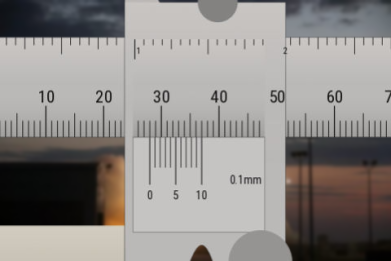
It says 28.0
